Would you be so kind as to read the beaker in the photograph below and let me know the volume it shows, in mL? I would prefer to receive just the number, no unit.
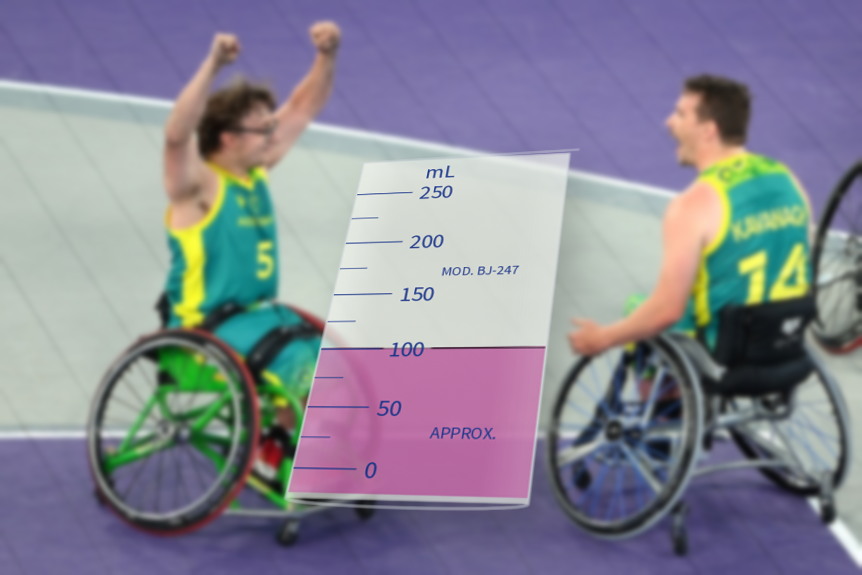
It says 100
